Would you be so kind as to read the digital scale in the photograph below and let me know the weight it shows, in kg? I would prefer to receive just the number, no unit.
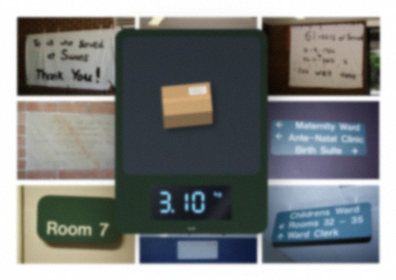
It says 3.10
